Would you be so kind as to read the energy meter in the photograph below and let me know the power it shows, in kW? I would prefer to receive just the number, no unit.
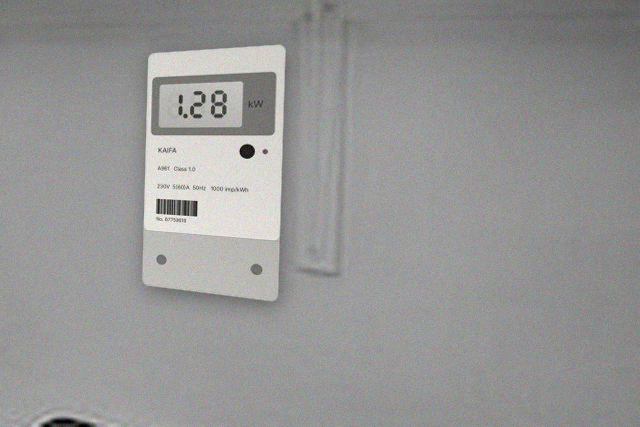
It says 1.28
